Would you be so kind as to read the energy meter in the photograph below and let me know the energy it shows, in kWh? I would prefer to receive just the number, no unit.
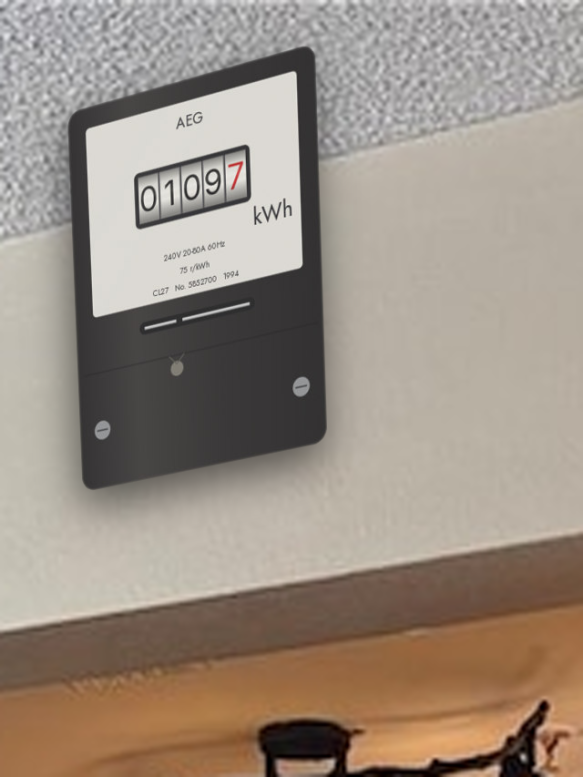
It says 109.7
